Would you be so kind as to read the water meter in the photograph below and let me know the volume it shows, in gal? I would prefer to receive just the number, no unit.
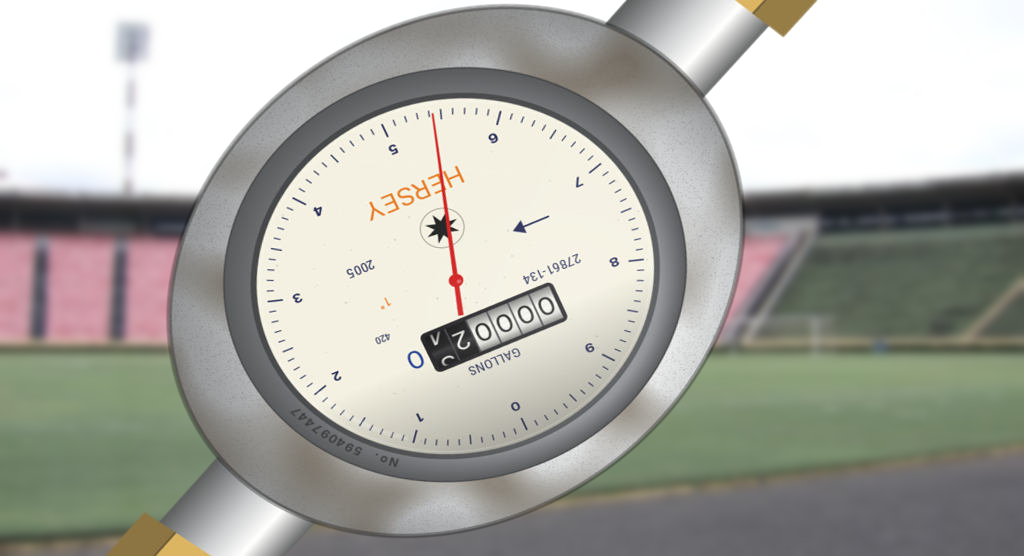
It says 235.4
